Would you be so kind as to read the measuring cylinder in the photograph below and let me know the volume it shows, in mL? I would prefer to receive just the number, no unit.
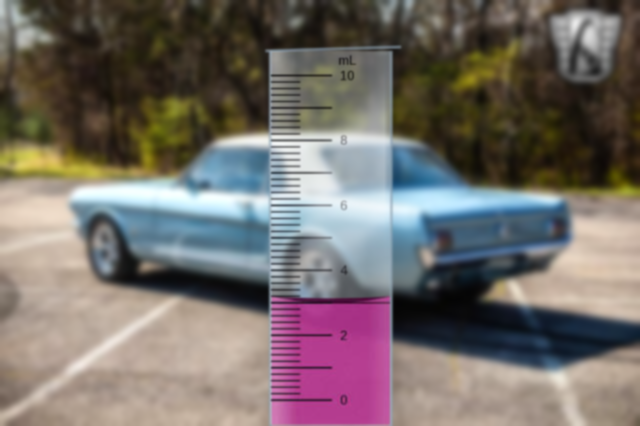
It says 3
